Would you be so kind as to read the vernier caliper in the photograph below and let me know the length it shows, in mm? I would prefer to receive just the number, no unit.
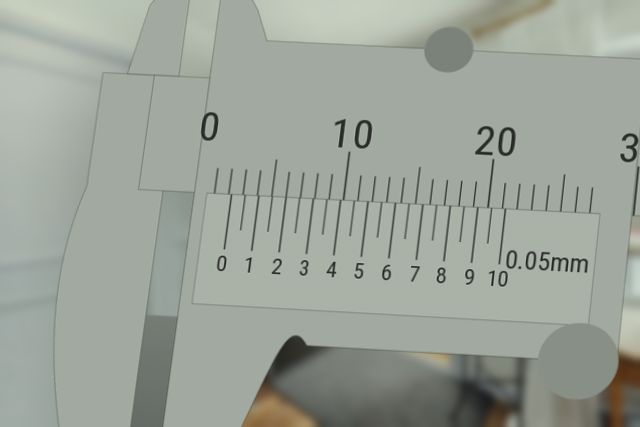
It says 2.2
